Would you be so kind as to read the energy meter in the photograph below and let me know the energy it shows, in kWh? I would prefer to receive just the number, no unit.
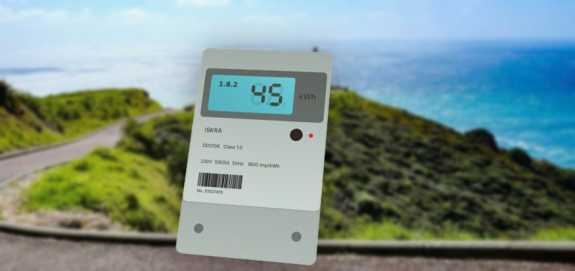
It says 45
